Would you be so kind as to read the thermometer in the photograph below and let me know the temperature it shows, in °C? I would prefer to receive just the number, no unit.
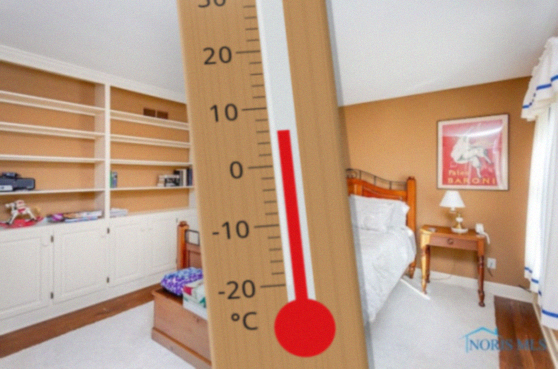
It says 6
